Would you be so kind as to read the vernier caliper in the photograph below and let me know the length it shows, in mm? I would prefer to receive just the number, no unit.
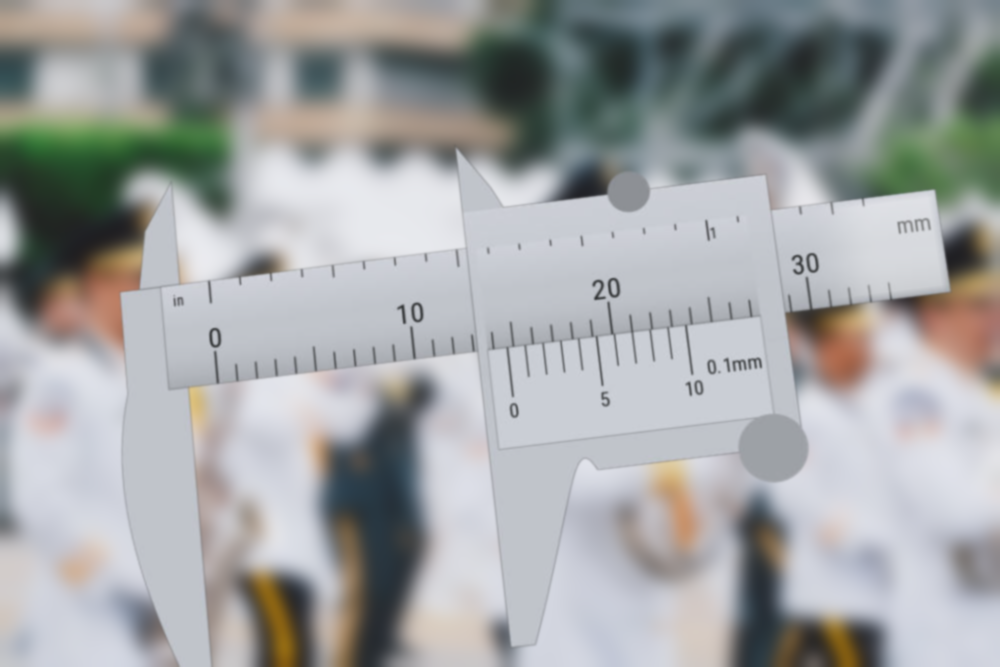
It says 14.7
